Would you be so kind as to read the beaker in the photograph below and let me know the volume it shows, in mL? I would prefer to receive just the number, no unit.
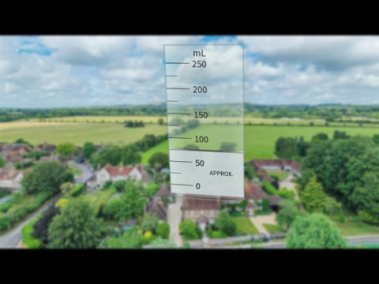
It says 75
